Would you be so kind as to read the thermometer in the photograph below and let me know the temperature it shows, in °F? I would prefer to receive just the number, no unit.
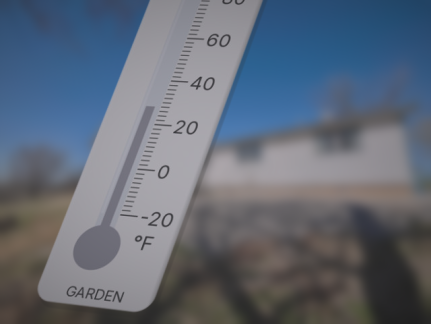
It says 28
